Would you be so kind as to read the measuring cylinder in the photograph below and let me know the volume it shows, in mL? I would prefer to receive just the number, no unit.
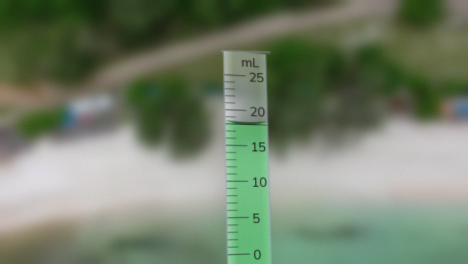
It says 18
